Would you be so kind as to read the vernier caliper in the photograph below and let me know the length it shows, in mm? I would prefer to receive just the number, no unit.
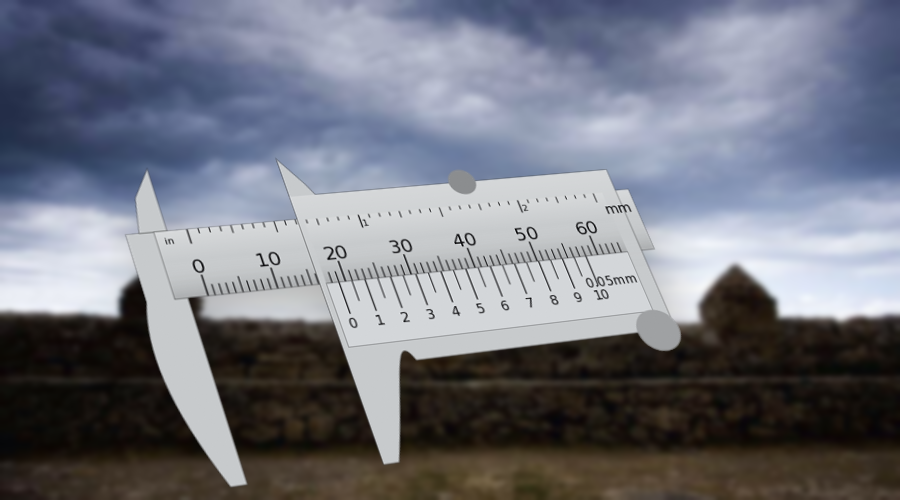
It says 19.0
